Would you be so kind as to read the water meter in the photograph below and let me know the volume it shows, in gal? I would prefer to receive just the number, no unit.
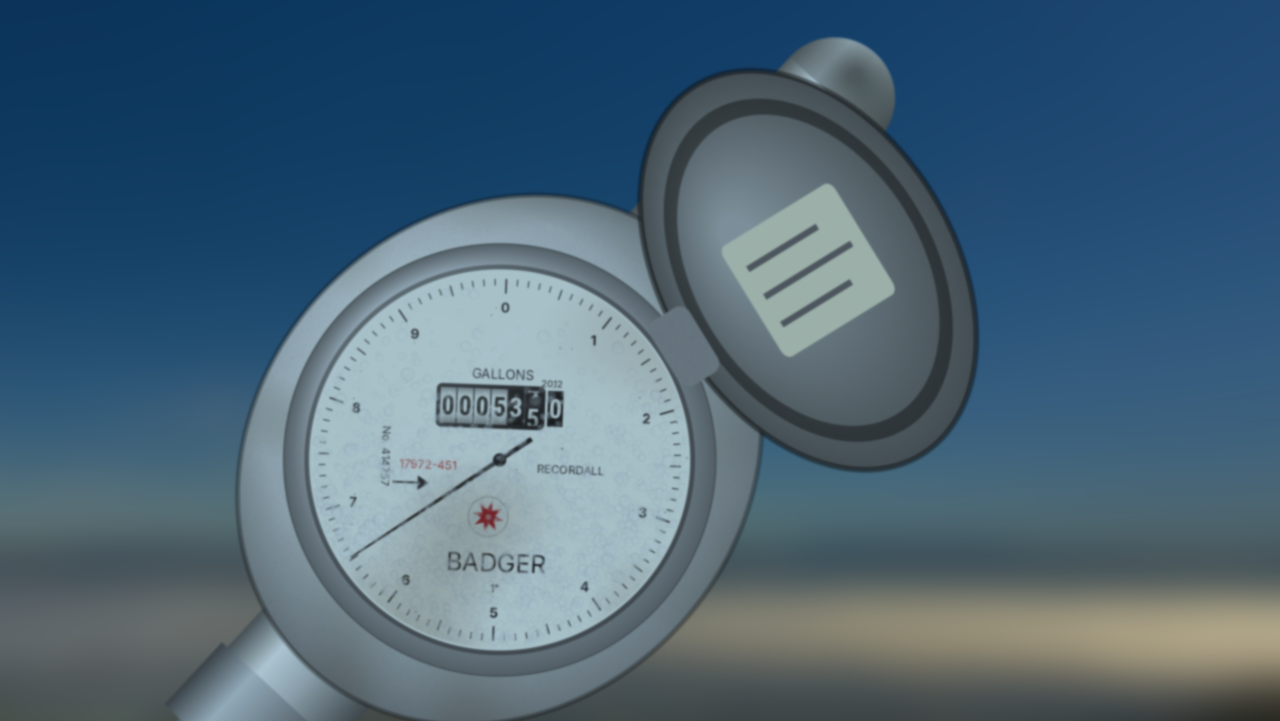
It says 5346.5
